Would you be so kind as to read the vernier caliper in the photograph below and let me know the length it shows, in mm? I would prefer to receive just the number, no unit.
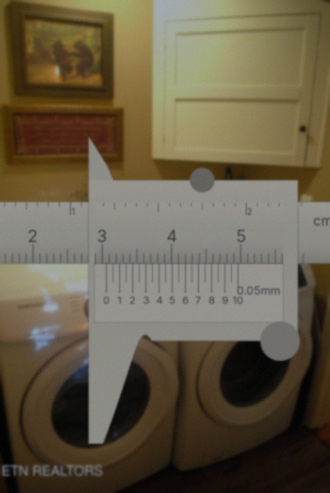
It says 30.6
